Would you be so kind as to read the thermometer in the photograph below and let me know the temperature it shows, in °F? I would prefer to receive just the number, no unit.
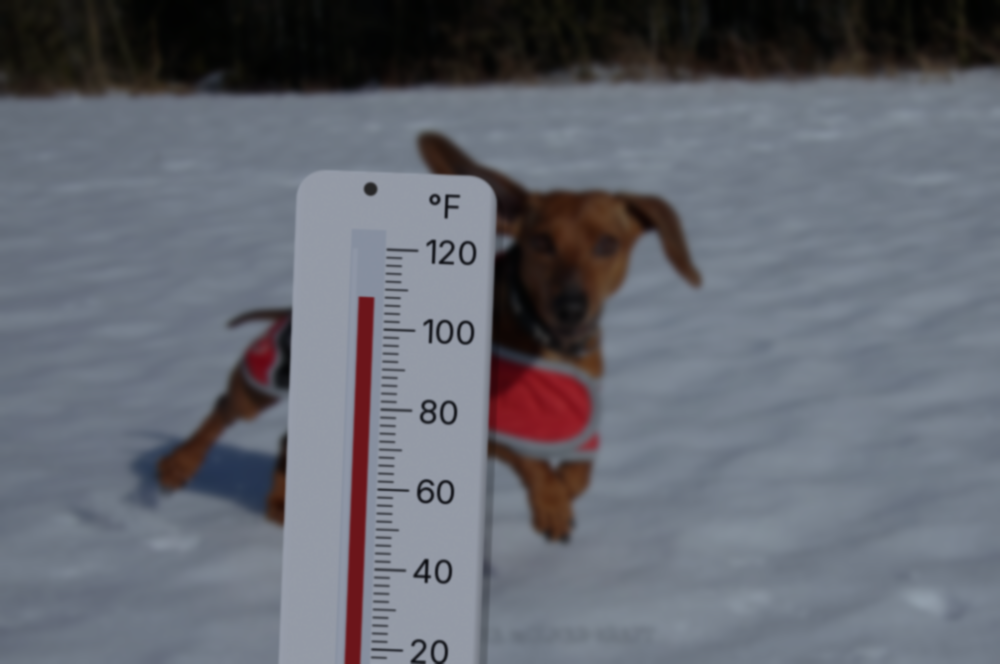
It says 108
